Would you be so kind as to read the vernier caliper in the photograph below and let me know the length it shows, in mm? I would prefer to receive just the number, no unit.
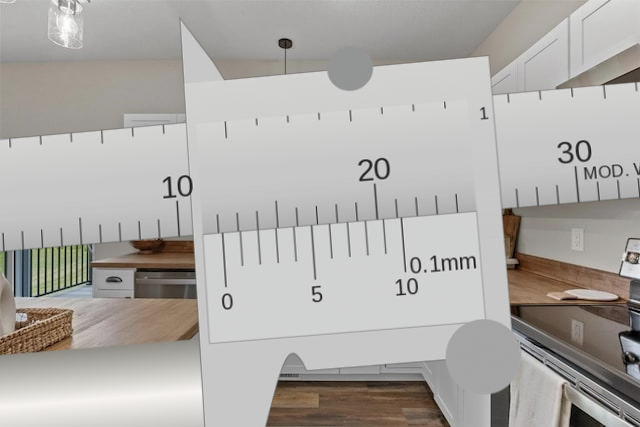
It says 12.2
